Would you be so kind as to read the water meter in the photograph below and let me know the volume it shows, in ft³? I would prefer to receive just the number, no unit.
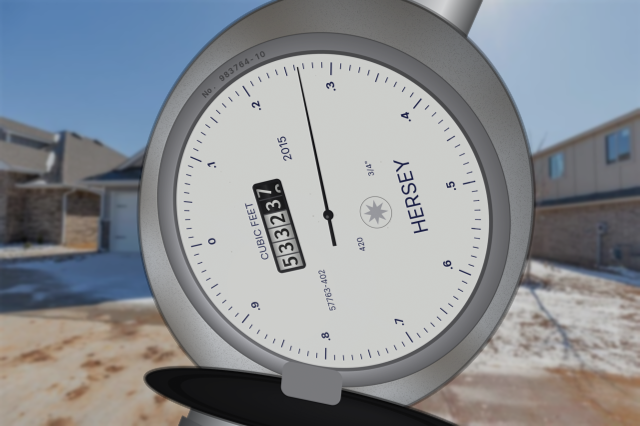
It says 533237.26
